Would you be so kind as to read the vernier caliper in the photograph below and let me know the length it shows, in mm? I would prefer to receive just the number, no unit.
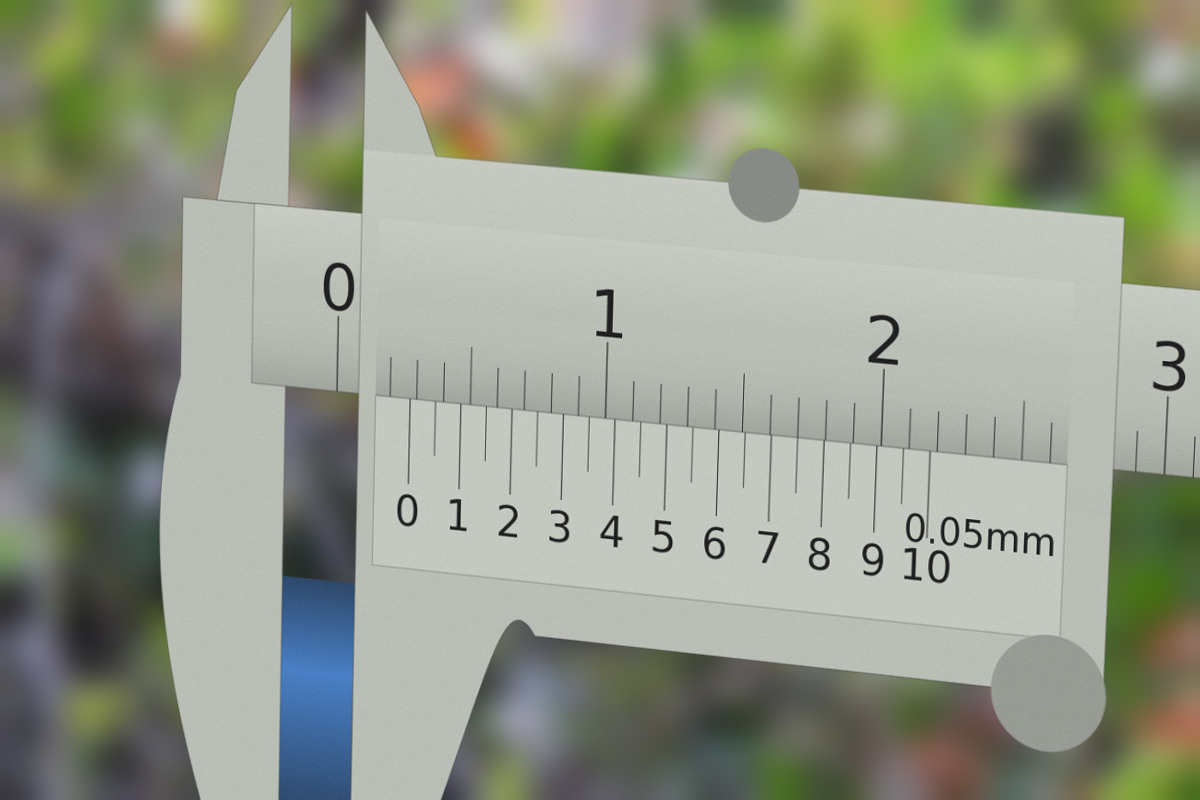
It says 2.75
